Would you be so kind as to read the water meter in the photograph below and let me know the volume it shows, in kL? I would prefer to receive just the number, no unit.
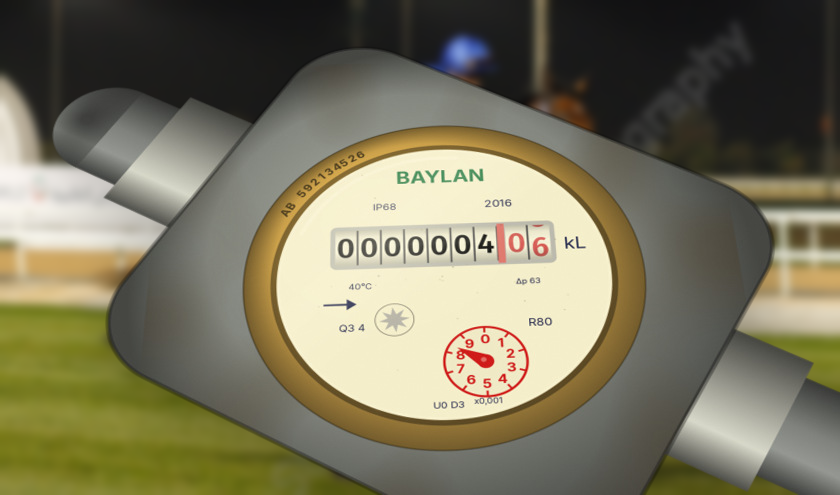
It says 4.058
